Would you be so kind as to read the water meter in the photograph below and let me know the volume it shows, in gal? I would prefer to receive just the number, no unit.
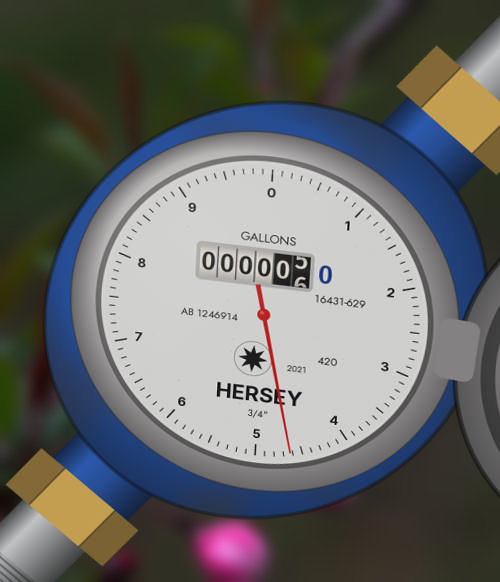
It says 54.6
